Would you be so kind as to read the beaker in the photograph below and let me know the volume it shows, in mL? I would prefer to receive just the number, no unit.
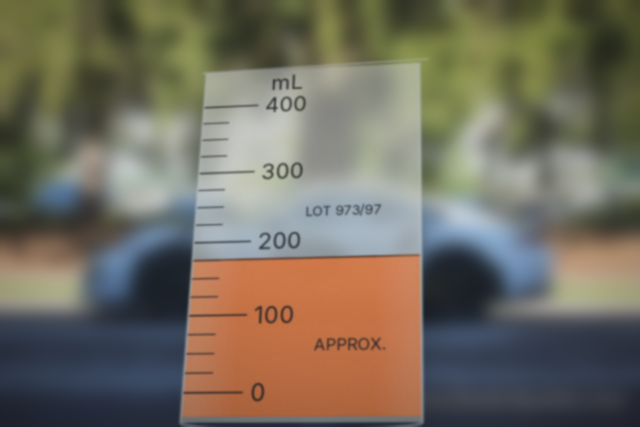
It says 175
